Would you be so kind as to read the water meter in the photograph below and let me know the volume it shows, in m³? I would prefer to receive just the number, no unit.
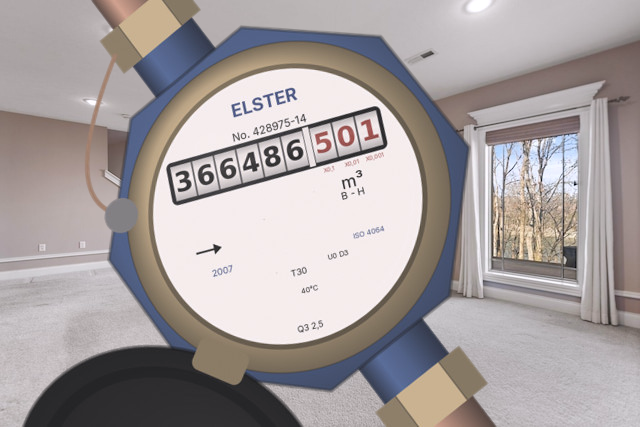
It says 366486.501
